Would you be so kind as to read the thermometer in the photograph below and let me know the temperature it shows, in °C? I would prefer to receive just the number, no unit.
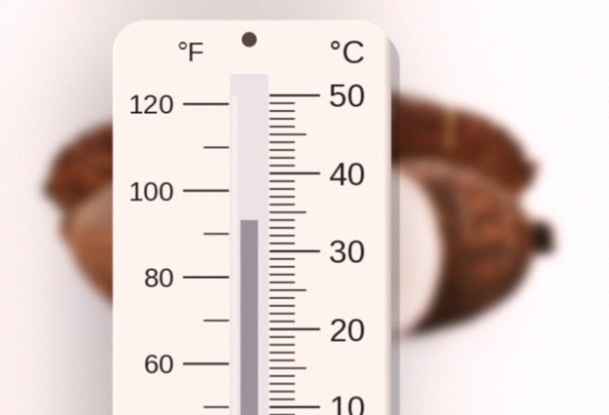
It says 34
